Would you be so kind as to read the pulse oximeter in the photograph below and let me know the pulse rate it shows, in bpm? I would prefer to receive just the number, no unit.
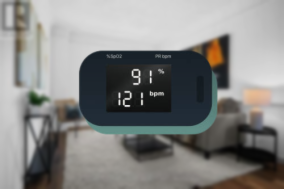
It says 121
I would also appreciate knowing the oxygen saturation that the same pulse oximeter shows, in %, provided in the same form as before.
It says 91
